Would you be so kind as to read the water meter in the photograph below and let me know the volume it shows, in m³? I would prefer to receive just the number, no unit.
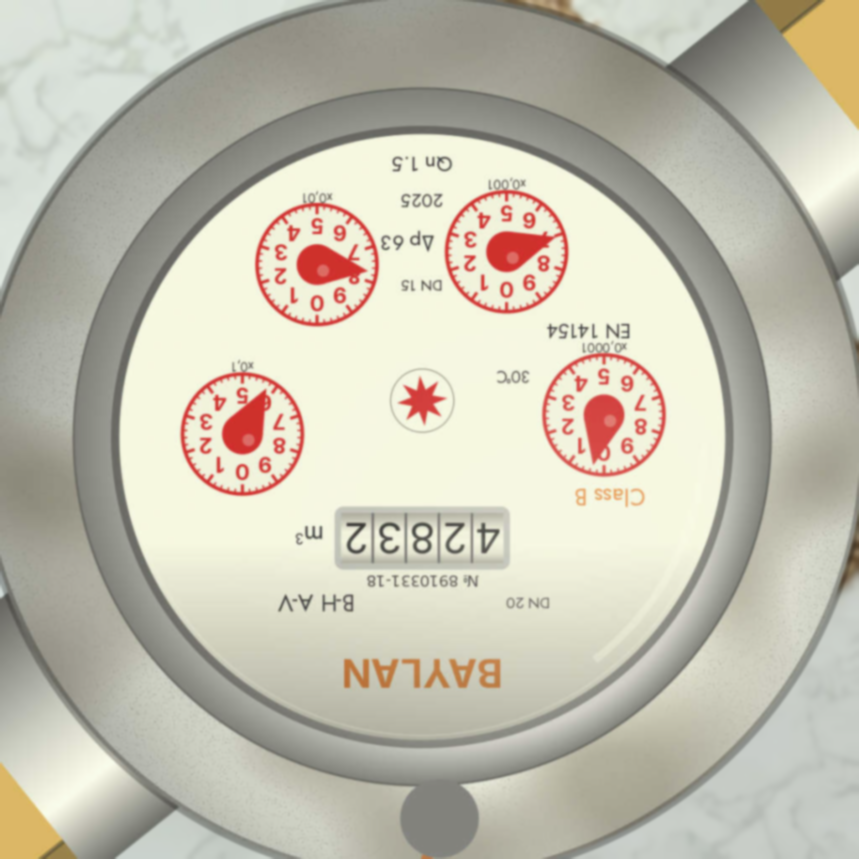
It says 42832.5770
